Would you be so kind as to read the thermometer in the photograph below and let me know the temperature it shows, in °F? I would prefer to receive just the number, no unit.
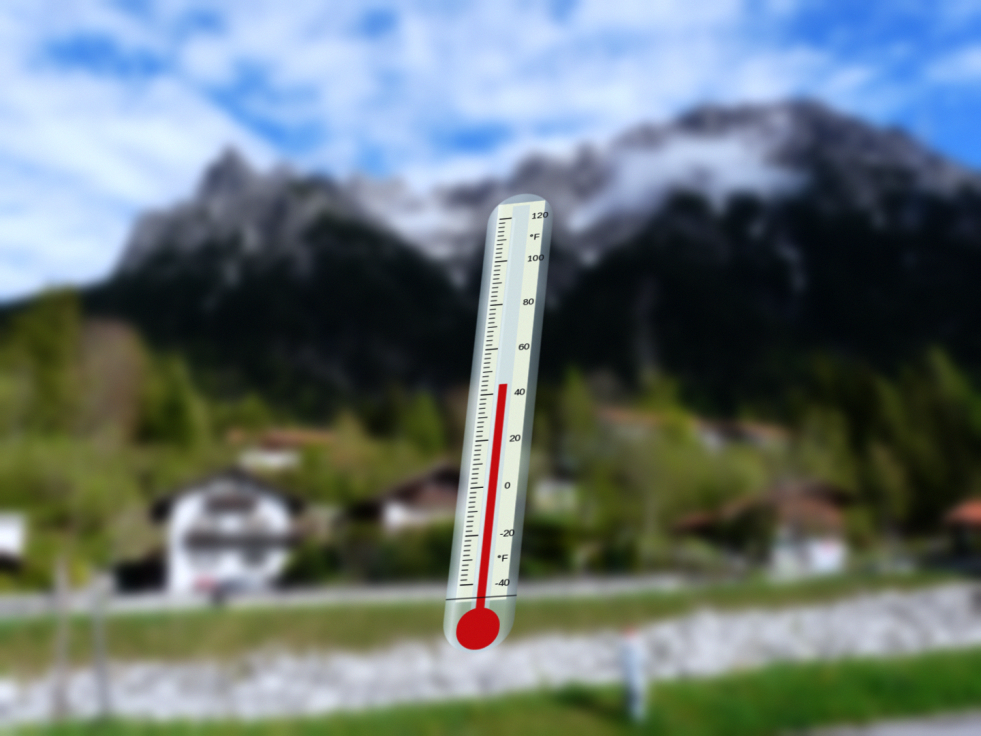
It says 44
